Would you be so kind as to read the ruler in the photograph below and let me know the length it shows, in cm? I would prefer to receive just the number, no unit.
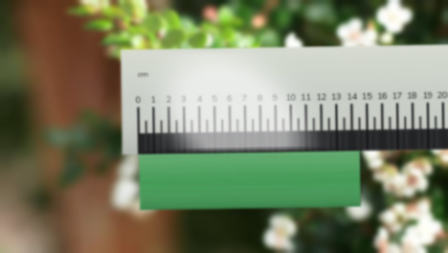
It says 14.5
